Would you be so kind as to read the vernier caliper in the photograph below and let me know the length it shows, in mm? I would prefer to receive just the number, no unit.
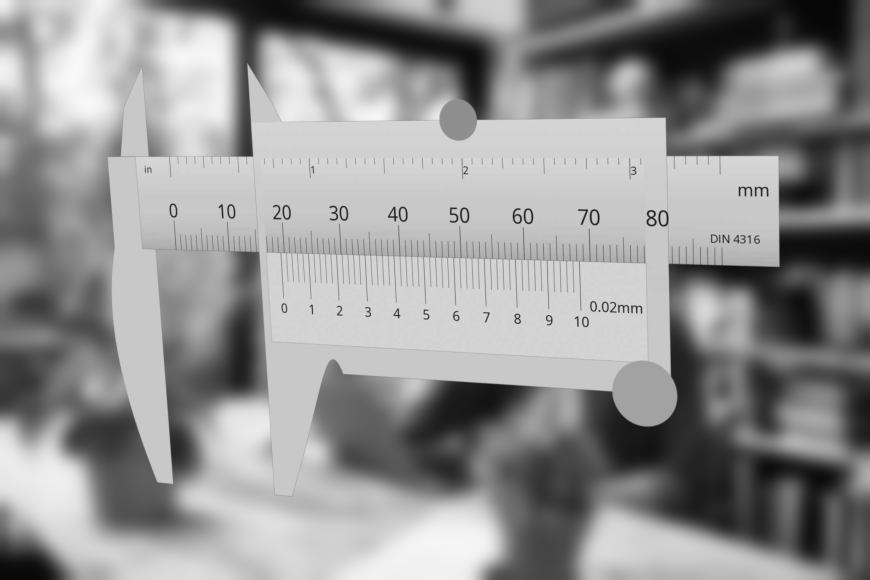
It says 19.4
